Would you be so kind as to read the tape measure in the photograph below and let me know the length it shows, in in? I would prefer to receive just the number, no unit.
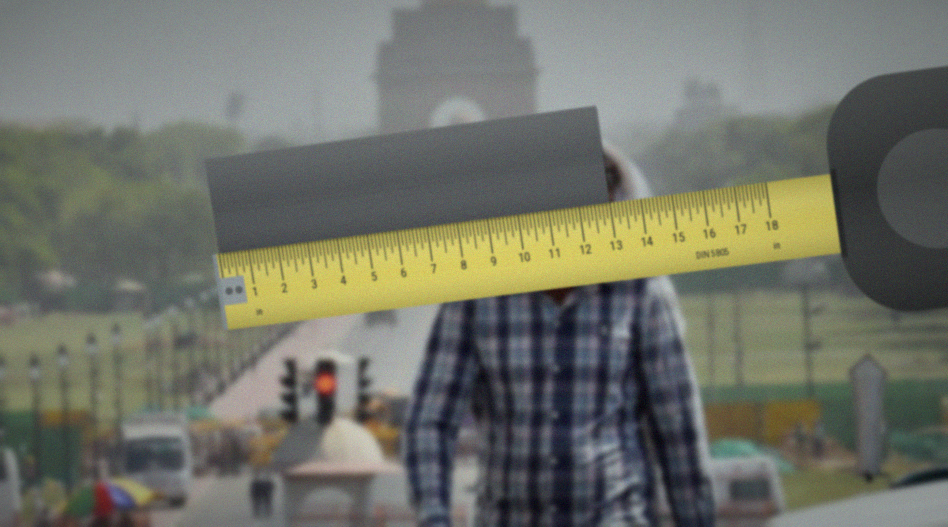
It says 13
